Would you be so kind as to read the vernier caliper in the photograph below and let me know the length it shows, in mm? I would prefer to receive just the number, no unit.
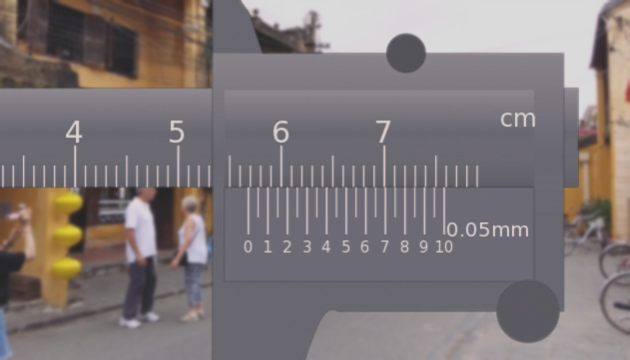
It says 56.8
